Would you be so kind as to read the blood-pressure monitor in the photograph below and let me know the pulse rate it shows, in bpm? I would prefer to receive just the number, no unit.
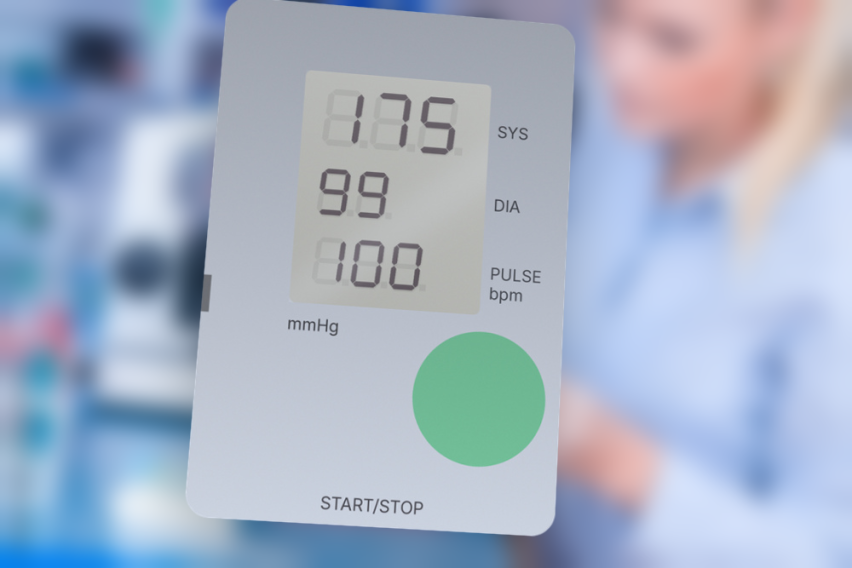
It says 100
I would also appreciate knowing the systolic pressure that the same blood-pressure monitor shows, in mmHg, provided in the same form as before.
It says 175
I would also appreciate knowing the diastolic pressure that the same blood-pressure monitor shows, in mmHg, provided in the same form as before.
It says 99
